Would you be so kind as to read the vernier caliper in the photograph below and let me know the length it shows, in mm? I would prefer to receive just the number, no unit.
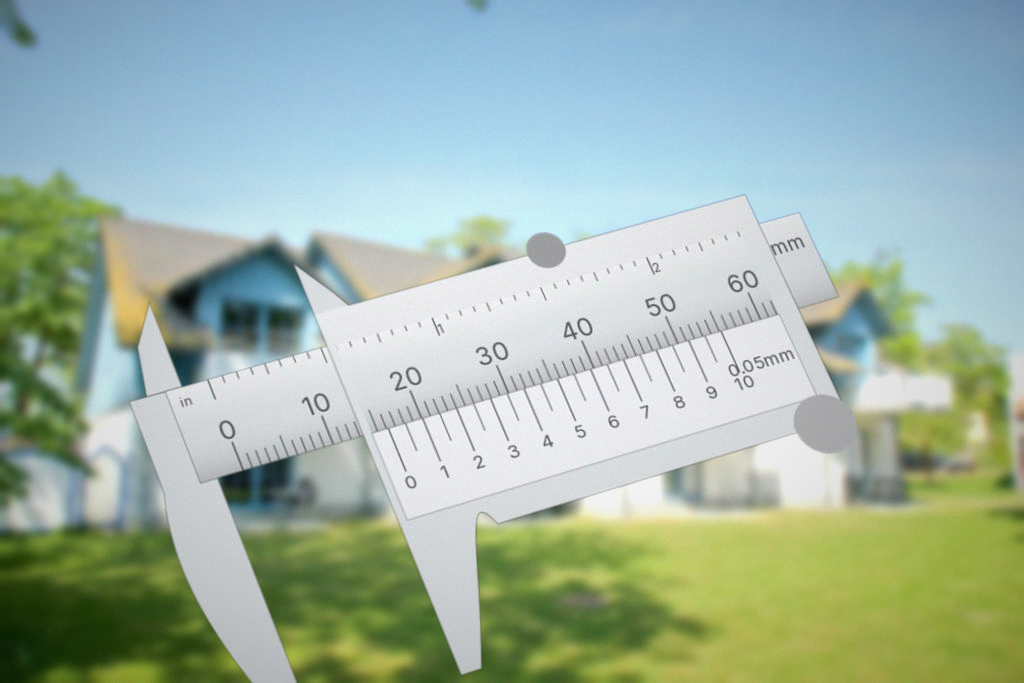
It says 16.2
